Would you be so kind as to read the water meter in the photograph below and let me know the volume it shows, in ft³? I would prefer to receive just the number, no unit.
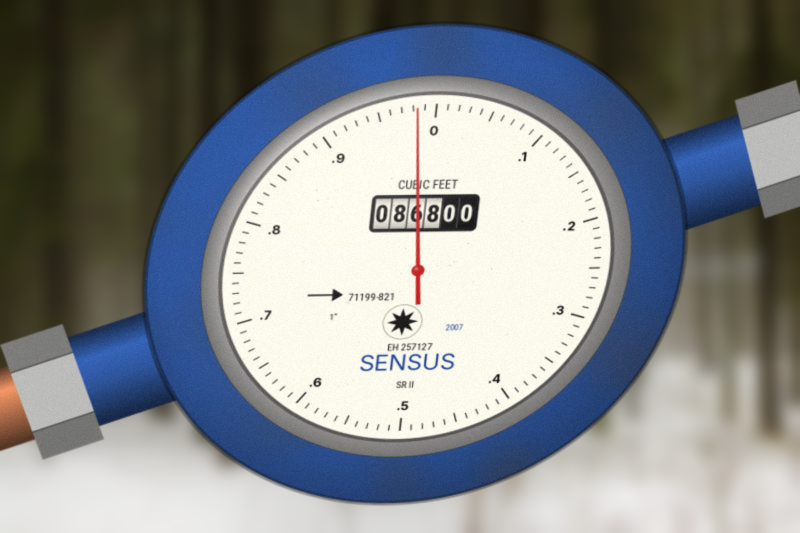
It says 86799.98
